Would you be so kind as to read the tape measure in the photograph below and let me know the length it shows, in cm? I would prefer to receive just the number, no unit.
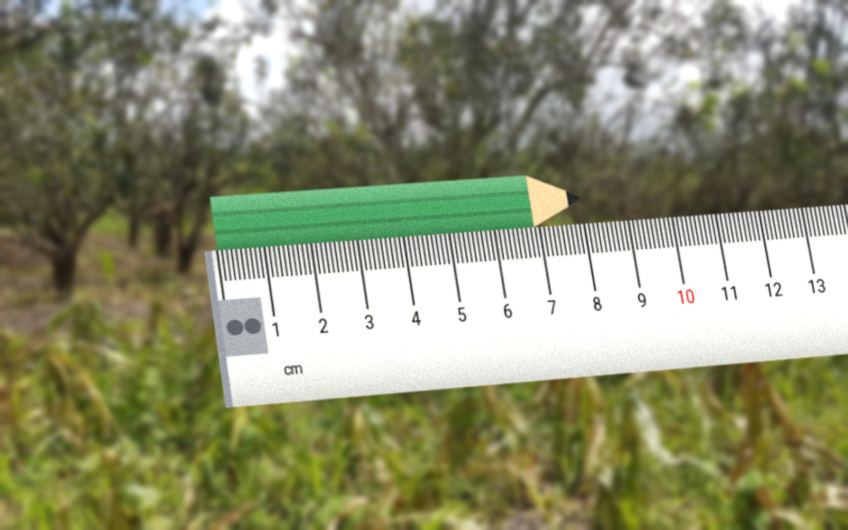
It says 8
